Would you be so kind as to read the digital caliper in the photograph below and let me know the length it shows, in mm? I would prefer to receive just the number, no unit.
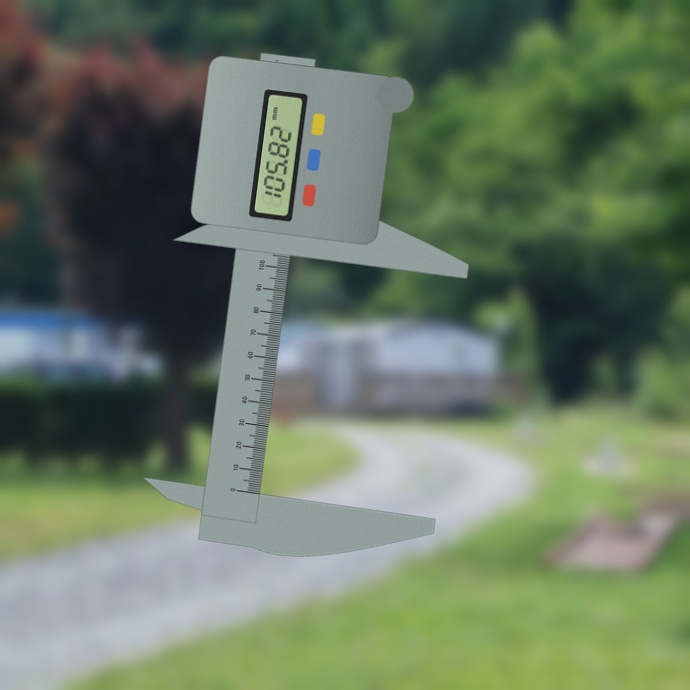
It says 105.82
